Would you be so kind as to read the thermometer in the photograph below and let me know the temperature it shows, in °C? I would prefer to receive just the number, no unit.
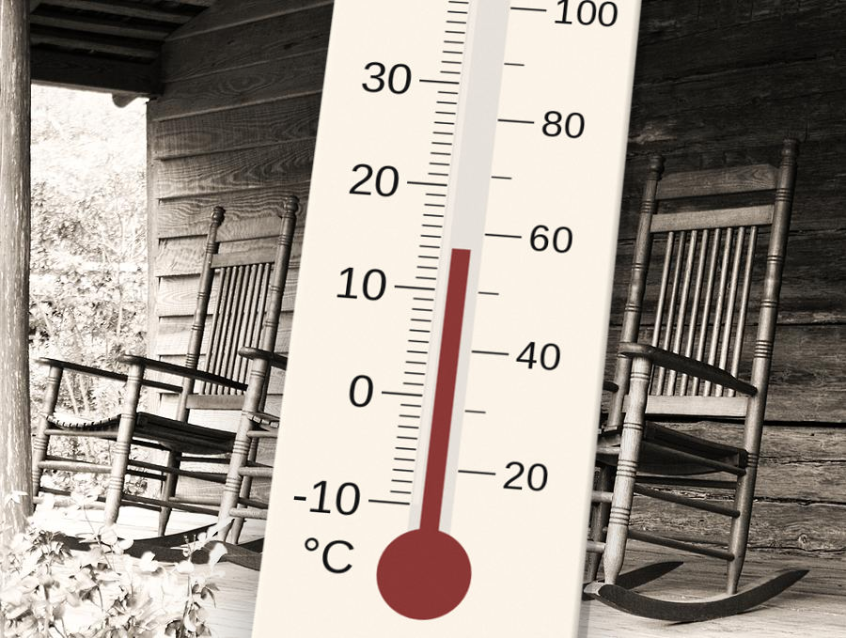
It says 14
